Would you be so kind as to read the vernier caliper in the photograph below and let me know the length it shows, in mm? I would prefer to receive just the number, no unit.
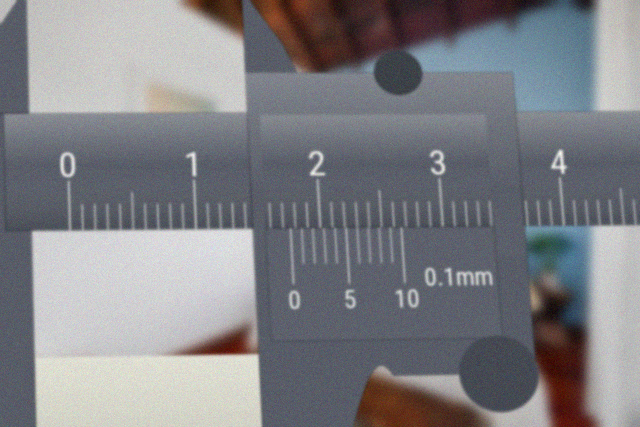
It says 17.6
